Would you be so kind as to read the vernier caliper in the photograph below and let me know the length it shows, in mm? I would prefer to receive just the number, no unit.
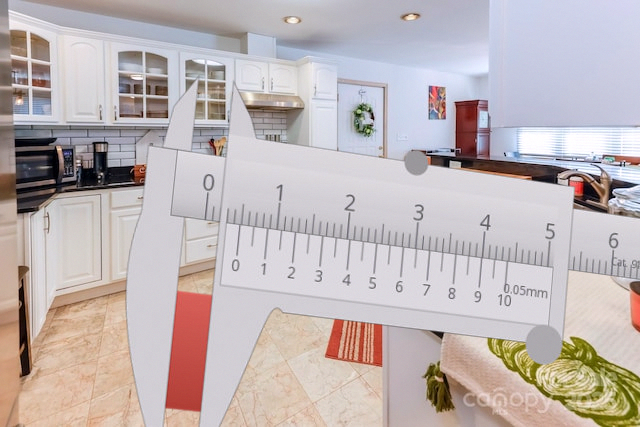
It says 4.8
